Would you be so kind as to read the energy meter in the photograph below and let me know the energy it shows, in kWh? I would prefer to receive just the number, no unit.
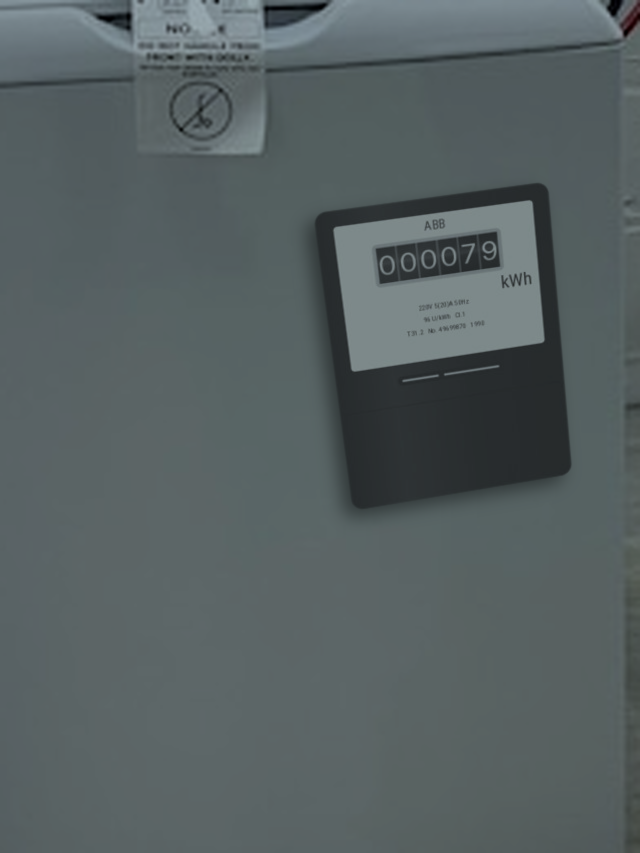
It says 79
